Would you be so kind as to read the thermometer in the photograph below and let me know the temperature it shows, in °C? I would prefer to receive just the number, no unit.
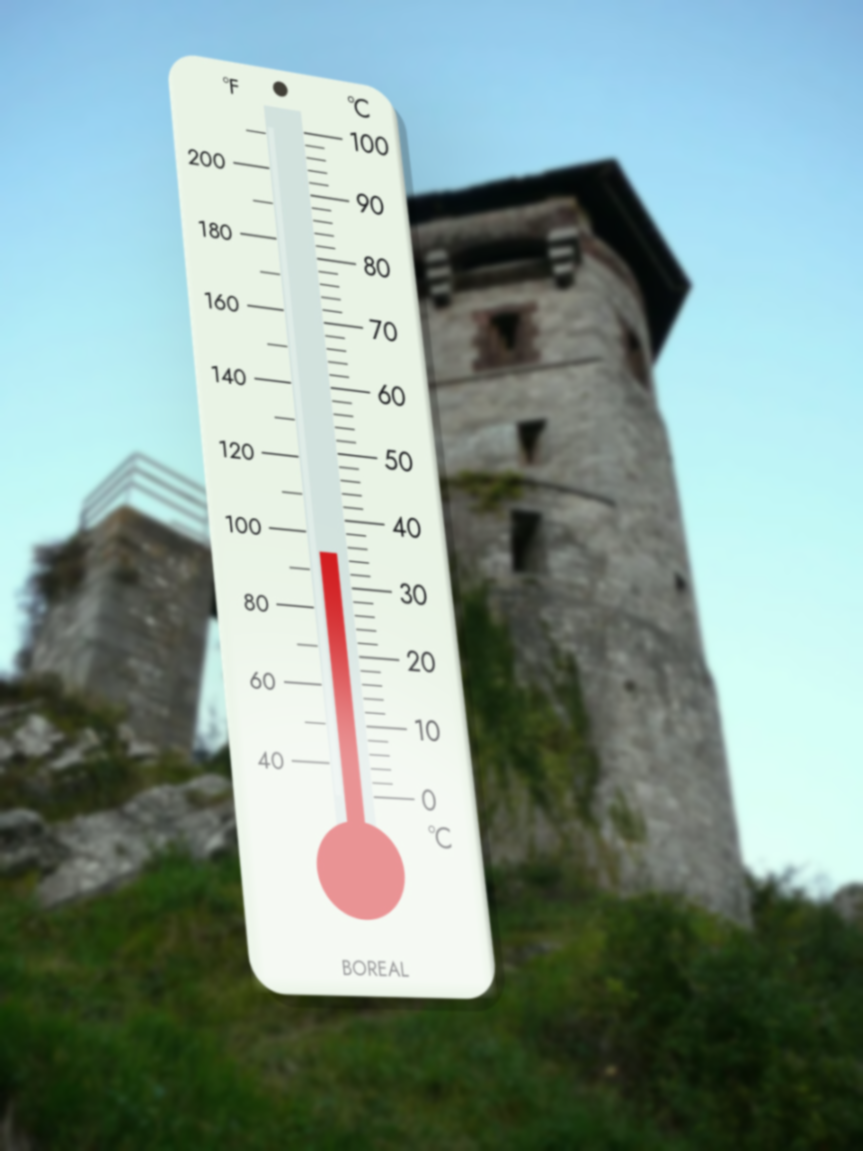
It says 35
